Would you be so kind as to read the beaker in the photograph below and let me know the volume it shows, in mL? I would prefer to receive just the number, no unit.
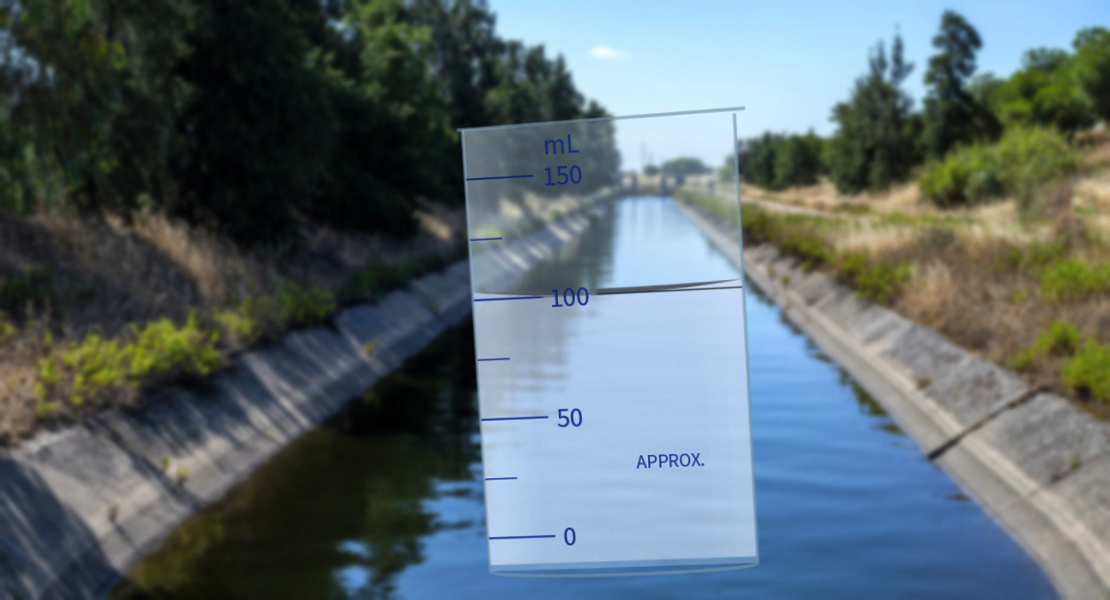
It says 100
